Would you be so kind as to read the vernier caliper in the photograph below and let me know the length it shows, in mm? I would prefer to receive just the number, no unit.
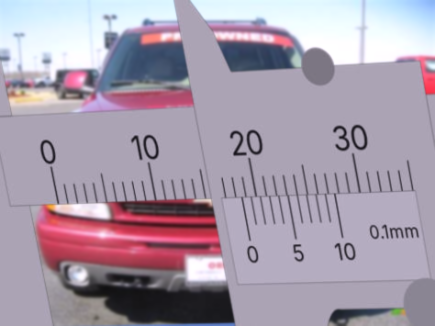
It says 18.6
